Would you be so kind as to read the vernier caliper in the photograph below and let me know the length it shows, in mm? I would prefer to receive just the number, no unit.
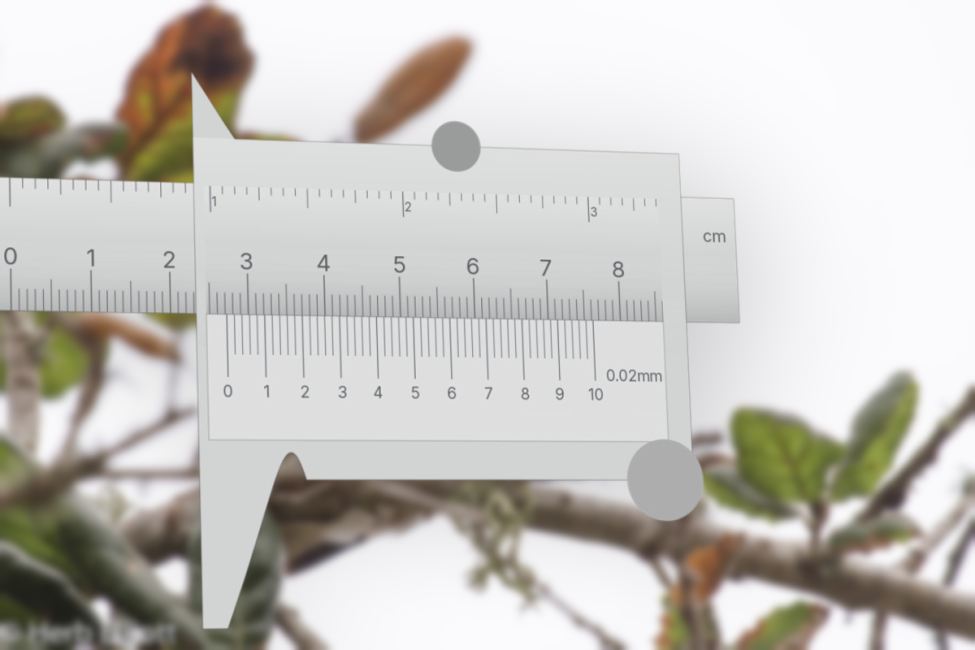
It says 27.2
